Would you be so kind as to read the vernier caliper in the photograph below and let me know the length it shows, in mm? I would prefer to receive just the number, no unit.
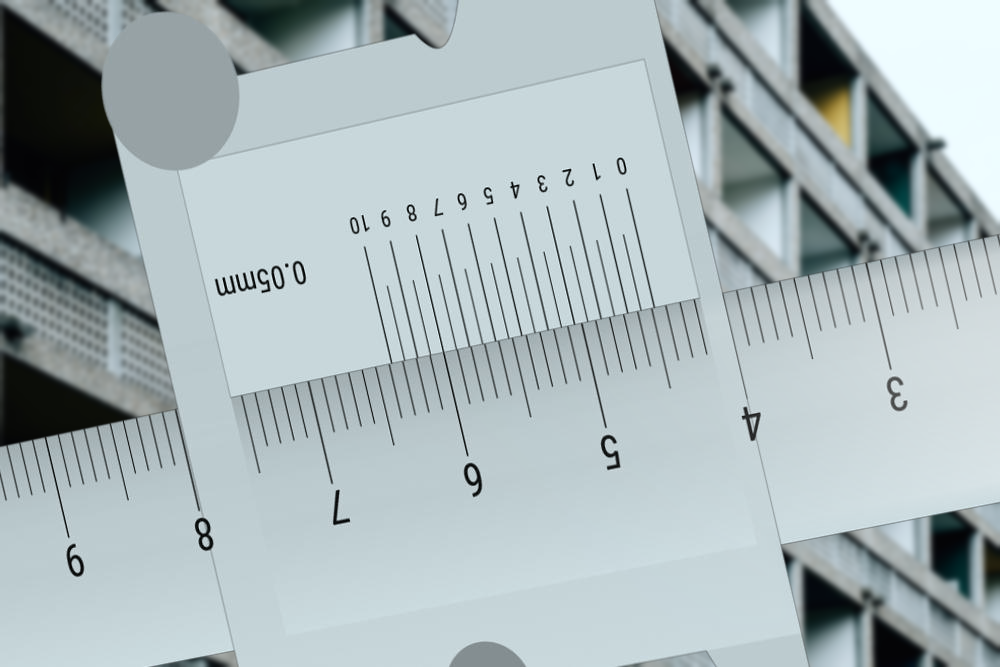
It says 44.8
